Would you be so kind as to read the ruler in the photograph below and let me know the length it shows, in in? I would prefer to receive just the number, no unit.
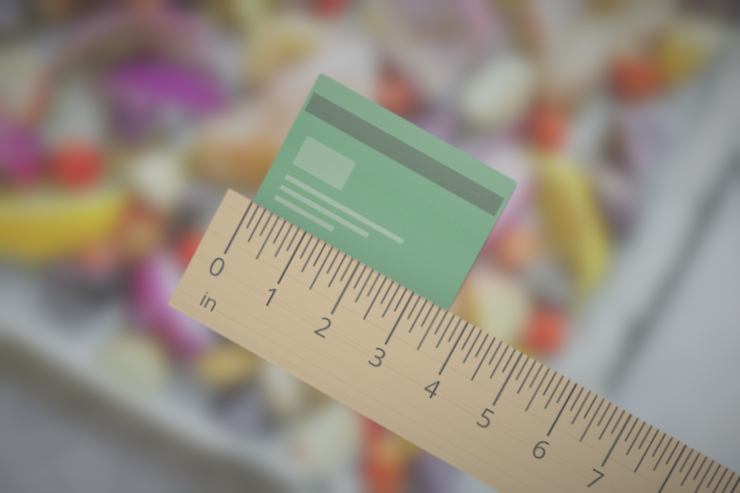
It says 3.625
